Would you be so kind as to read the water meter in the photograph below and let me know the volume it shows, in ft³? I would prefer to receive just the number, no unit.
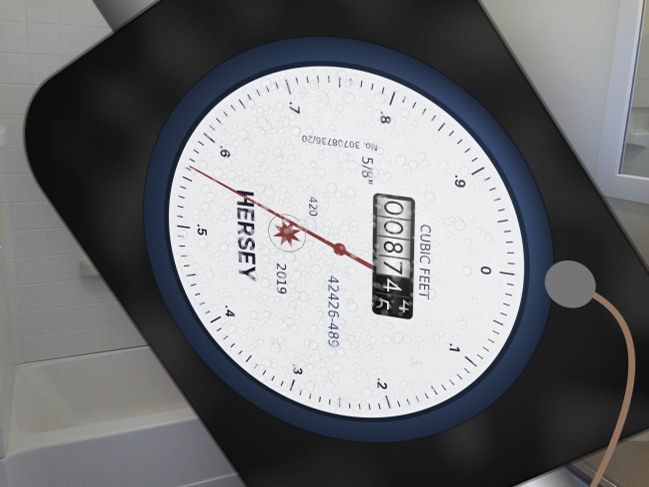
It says 8744.56
